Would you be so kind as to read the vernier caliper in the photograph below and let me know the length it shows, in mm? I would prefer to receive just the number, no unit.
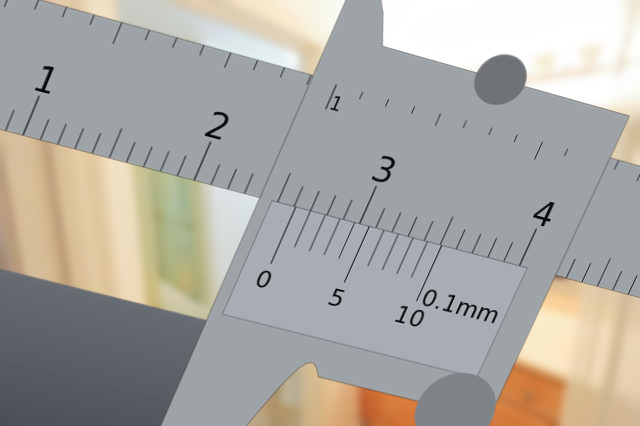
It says 26.1
